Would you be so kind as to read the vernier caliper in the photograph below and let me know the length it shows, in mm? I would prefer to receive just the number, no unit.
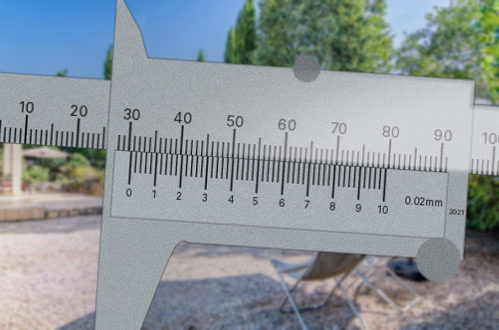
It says 30.5
